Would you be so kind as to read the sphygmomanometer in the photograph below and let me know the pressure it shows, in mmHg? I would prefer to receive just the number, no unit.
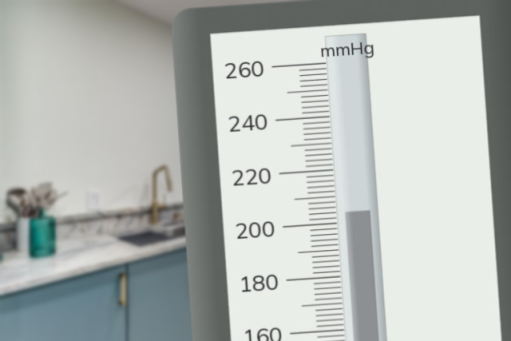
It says 204
